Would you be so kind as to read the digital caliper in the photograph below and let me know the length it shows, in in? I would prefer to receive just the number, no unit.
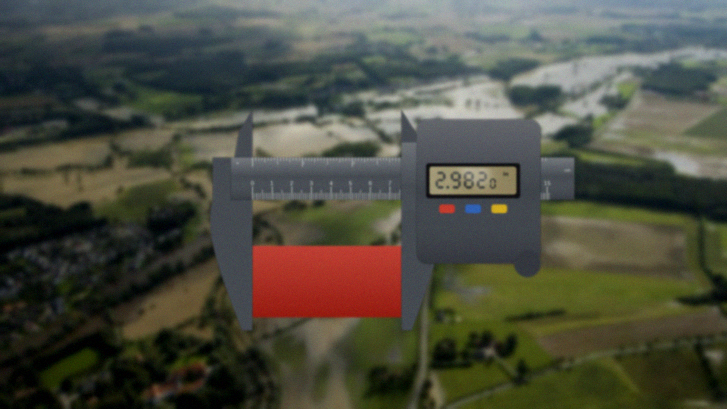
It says 2.9820
